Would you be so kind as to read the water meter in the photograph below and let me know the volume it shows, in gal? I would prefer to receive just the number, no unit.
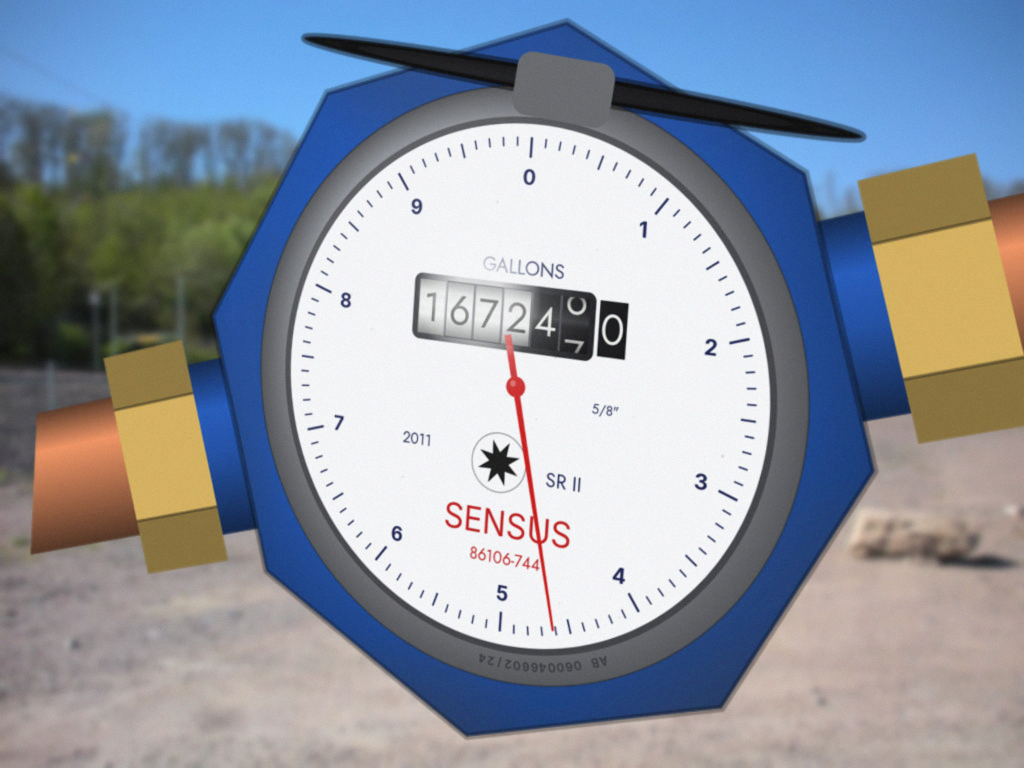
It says 1672464.6
